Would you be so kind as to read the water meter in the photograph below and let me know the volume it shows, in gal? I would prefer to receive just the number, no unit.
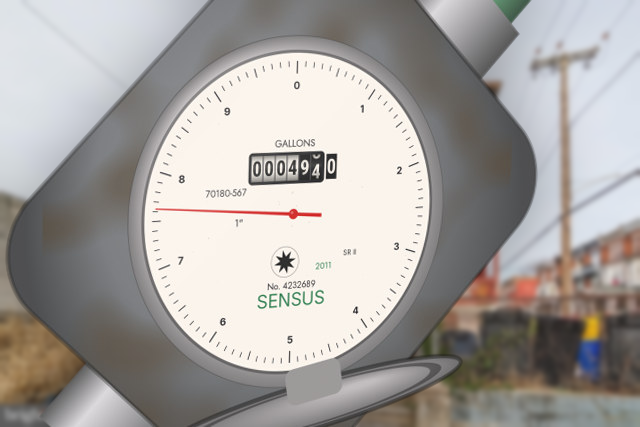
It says 4937.6
